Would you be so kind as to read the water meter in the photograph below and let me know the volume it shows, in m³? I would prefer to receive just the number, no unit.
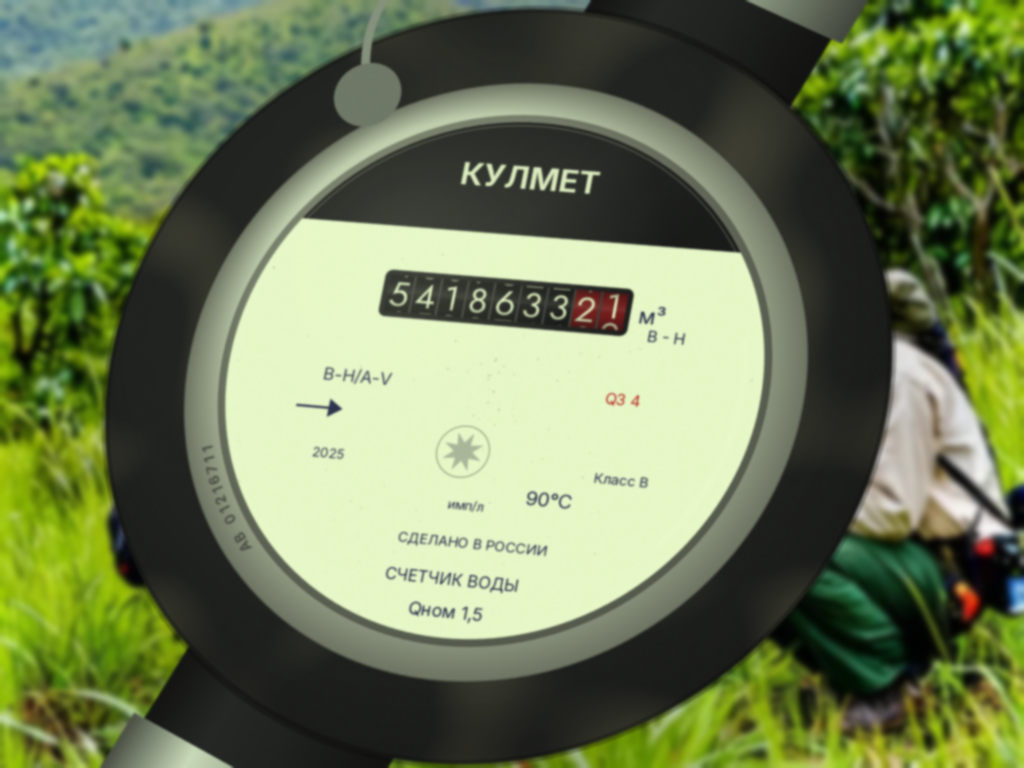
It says 5418633.21
